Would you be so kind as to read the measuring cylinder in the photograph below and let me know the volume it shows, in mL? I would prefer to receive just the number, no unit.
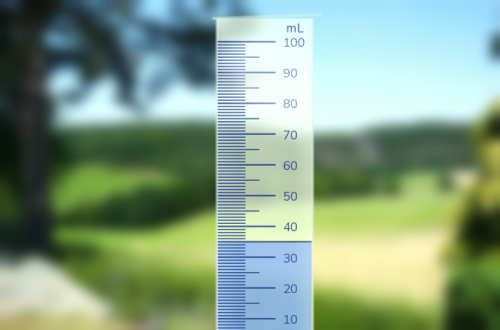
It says 35
